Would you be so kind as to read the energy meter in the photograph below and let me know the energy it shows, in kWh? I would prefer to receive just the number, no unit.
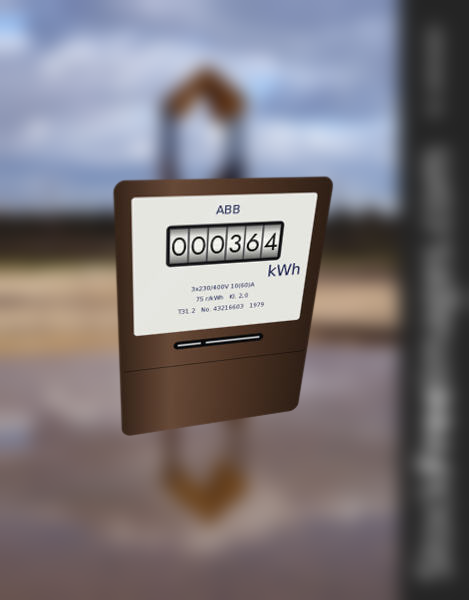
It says 364
